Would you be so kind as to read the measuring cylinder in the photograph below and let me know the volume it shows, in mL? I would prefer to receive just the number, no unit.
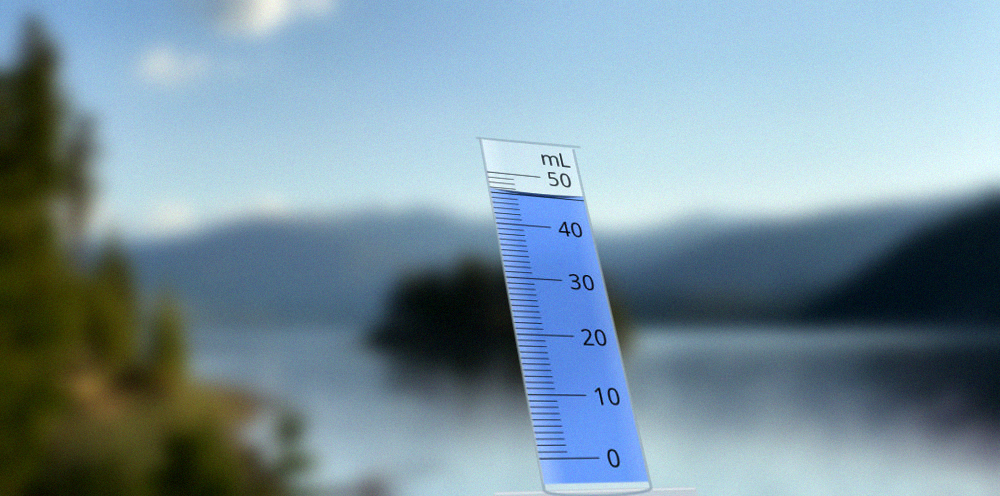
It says 46
